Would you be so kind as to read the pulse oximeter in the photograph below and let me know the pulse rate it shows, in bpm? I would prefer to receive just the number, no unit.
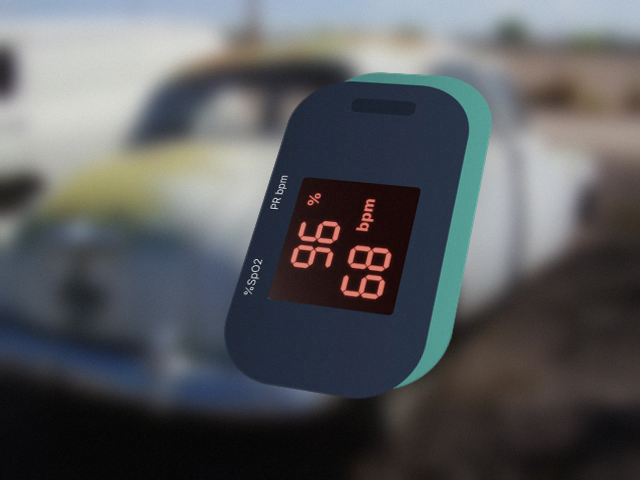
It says 68
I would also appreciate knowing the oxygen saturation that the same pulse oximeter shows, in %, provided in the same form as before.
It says 96
